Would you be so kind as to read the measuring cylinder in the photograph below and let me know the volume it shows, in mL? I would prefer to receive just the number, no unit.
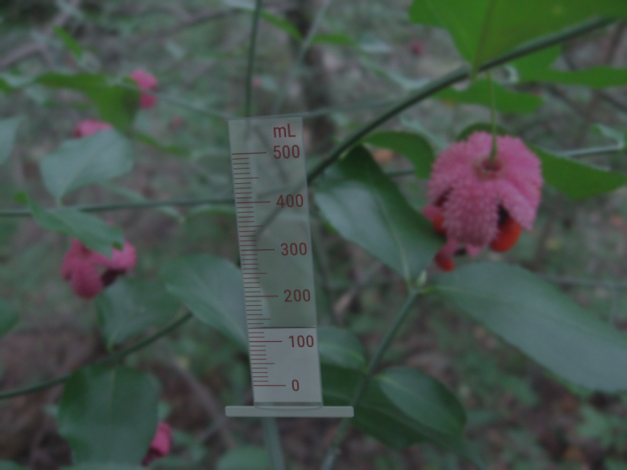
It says 130
